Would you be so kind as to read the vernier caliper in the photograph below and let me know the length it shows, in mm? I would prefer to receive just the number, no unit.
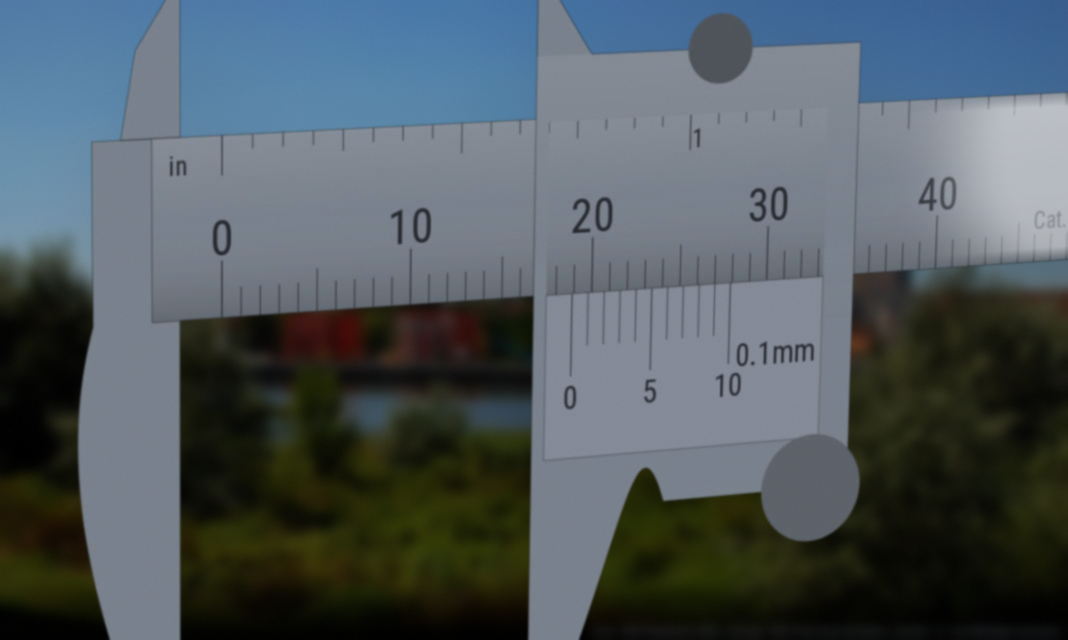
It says 18.9
